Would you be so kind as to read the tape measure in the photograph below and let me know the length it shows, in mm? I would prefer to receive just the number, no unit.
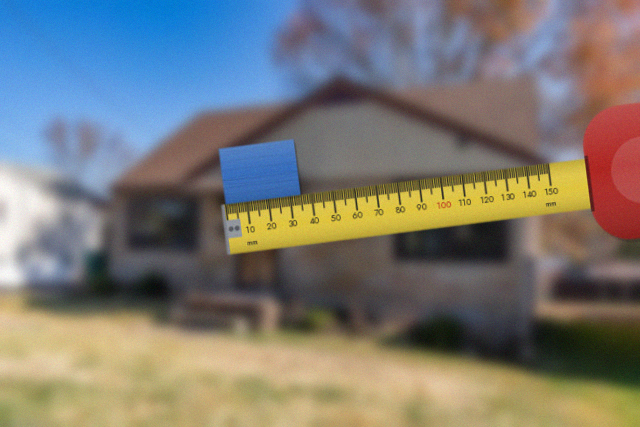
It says 35
